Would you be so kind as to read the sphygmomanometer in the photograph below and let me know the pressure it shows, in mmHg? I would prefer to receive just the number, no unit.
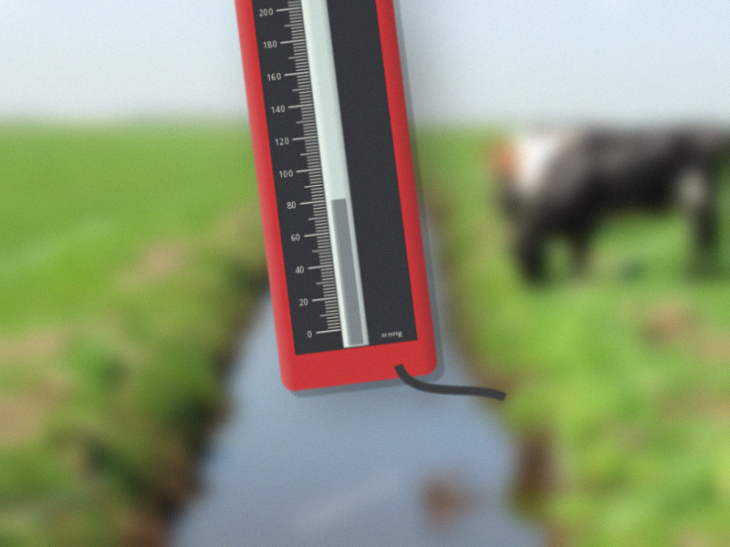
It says 80
